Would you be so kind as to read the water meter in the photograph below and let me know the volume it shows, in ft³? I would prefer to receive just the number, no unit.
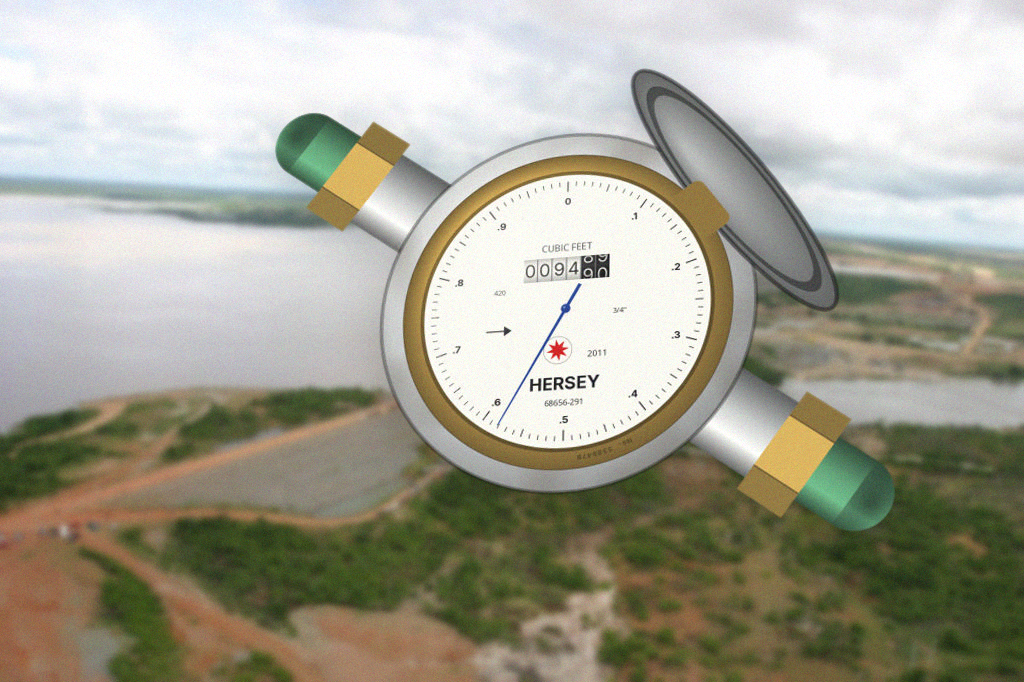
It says 9489.58
